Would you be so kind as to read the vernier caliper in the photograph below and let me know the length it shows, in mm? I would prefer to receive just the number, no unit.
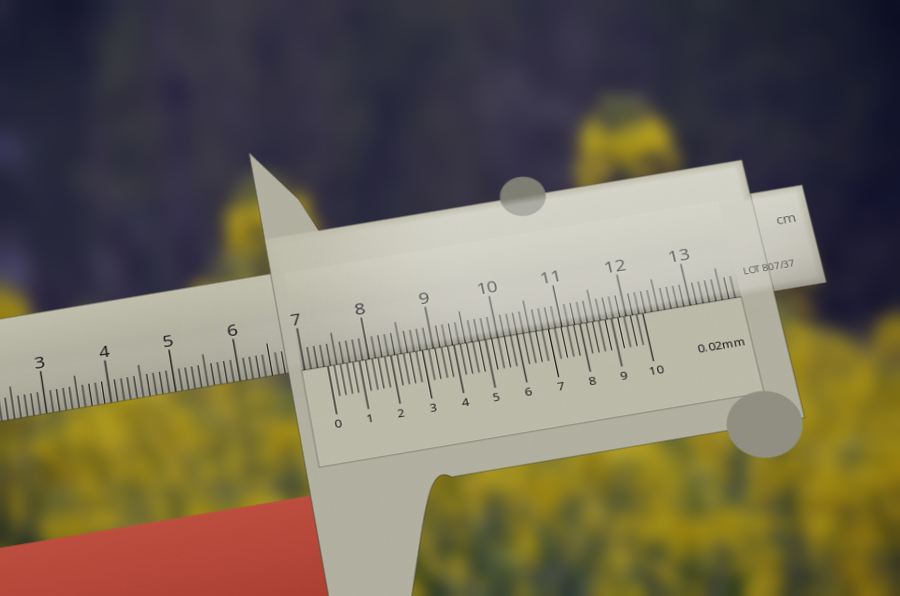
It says 73.6
